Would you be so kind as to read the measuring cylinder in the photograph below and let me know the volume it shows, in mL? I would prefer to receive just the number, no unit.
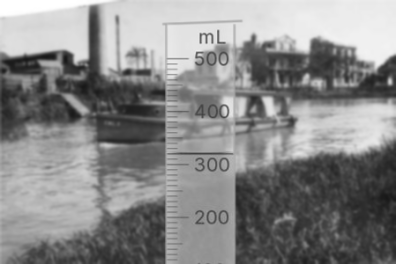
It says 320
